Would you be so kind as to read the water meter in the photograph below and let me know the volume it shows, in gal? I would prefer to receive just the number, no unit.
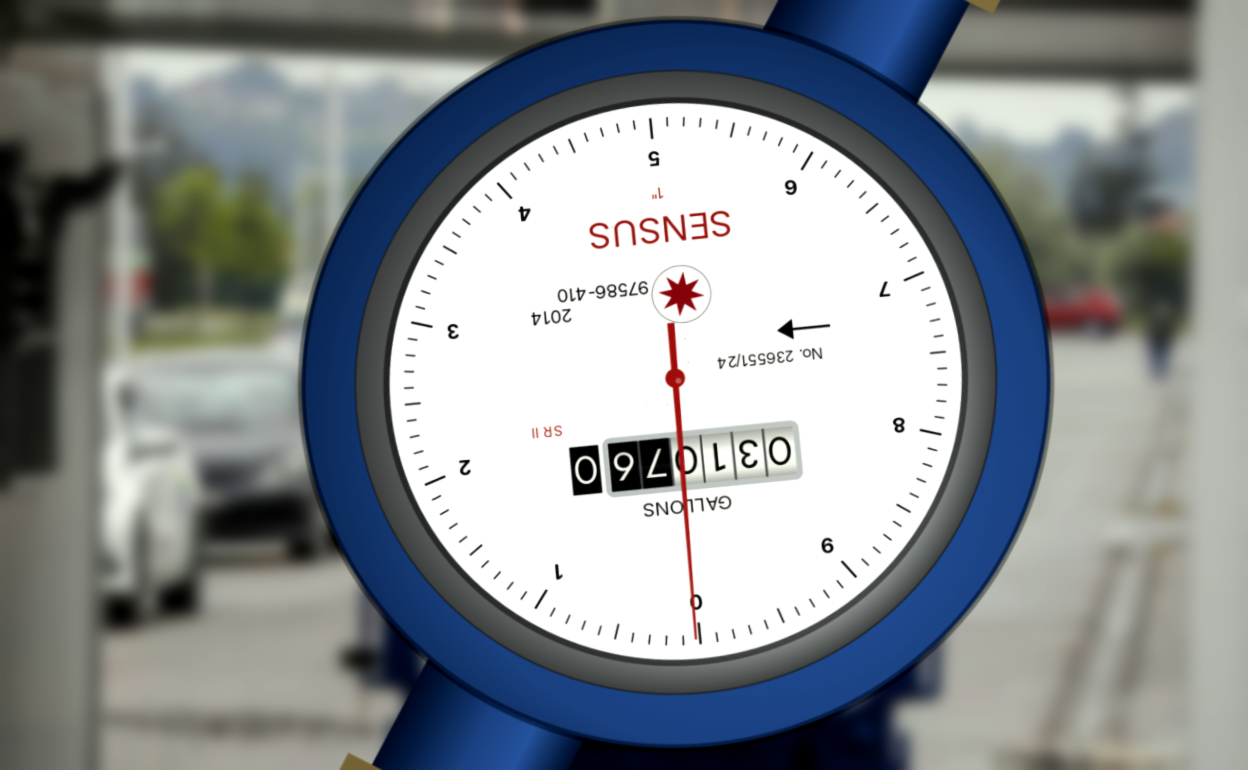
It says 310760.0
